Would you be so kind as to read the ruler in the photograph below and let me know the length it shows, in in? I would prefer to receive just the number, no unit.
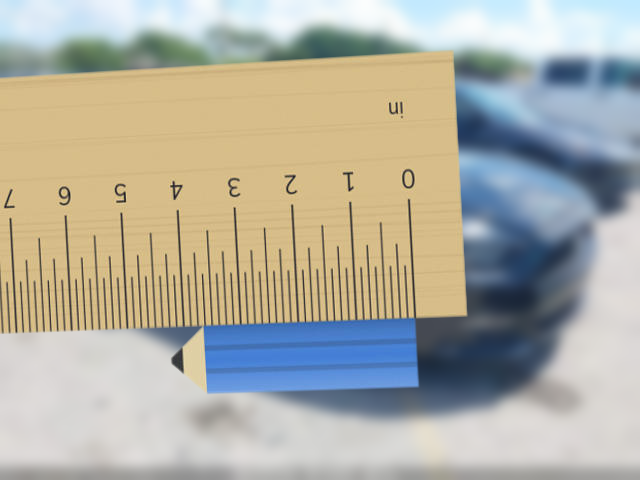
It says 4.25
